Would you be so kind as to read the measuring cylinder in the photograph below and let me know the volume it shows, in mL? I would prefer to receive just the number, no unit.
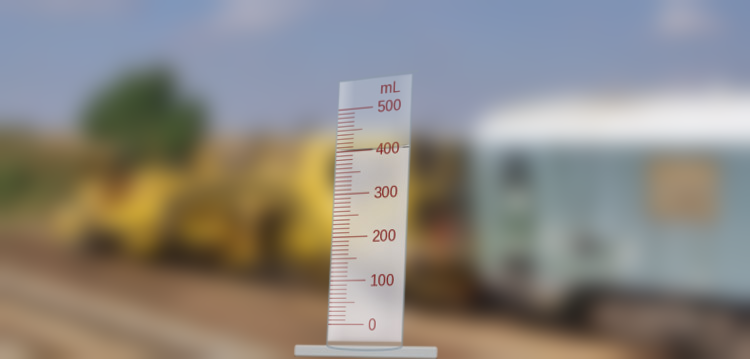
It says 400
